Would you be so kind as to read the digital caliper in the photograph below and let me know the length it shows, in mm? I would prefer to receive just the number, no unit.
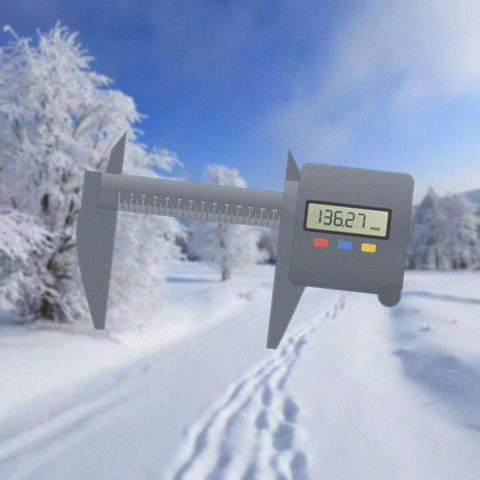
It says 136.27
